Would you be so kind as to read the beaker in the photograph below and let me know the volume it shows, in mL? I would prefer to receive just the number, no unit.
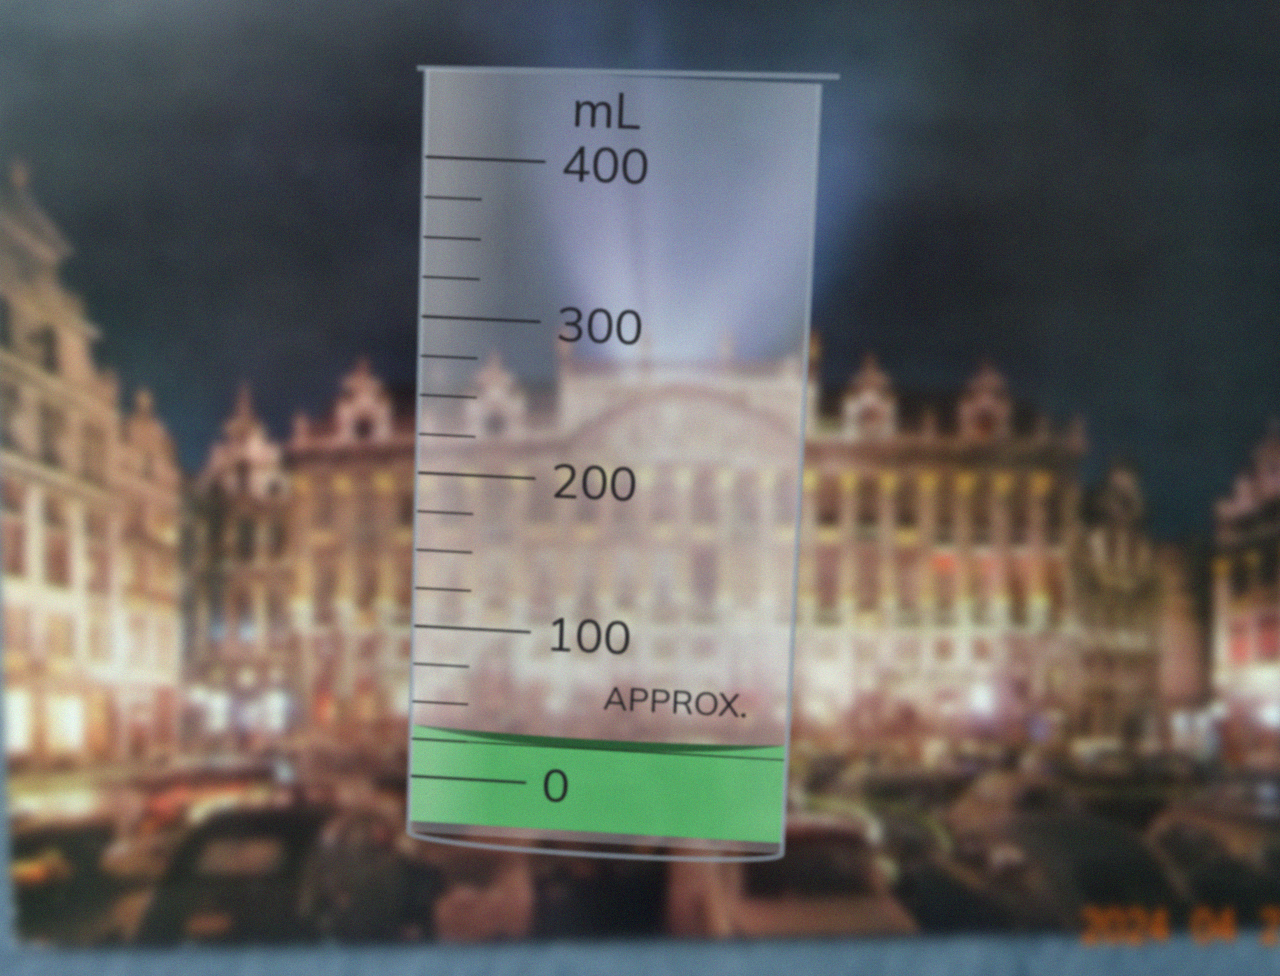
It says 25
